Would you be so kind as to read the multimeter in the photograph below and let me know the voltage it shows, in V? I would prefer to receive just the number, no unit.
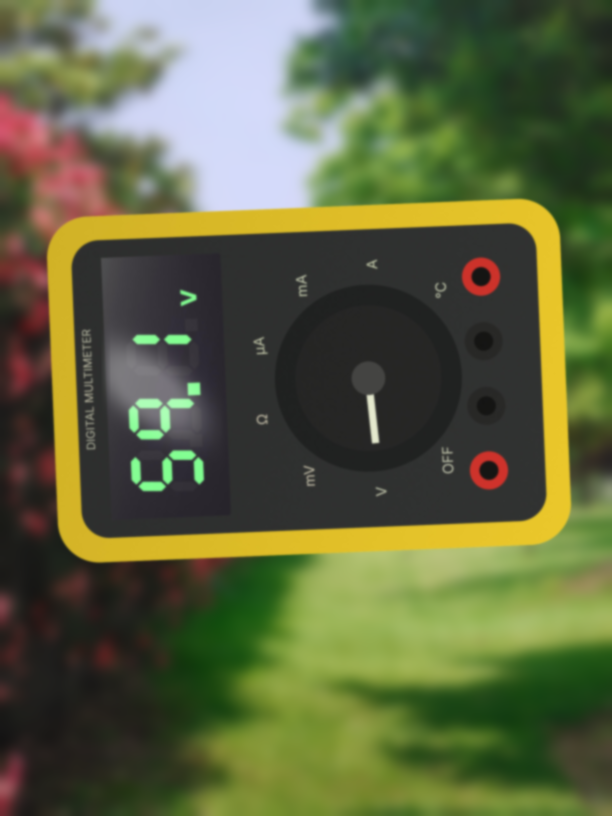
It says 59.1
